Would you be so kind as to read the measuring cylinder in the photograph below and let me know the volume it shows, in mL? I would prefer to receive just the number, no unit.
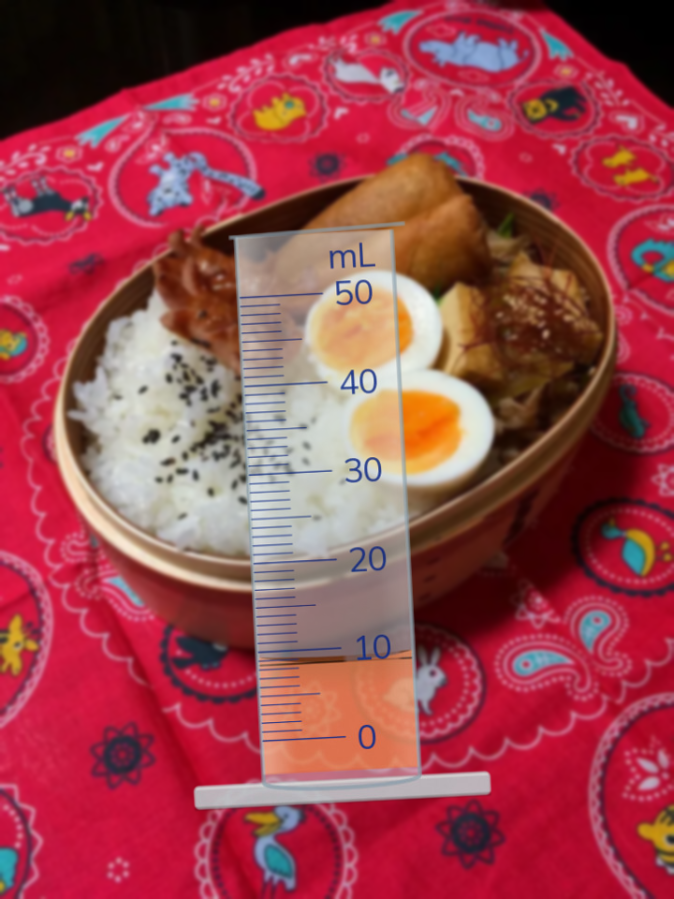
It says 8.5
